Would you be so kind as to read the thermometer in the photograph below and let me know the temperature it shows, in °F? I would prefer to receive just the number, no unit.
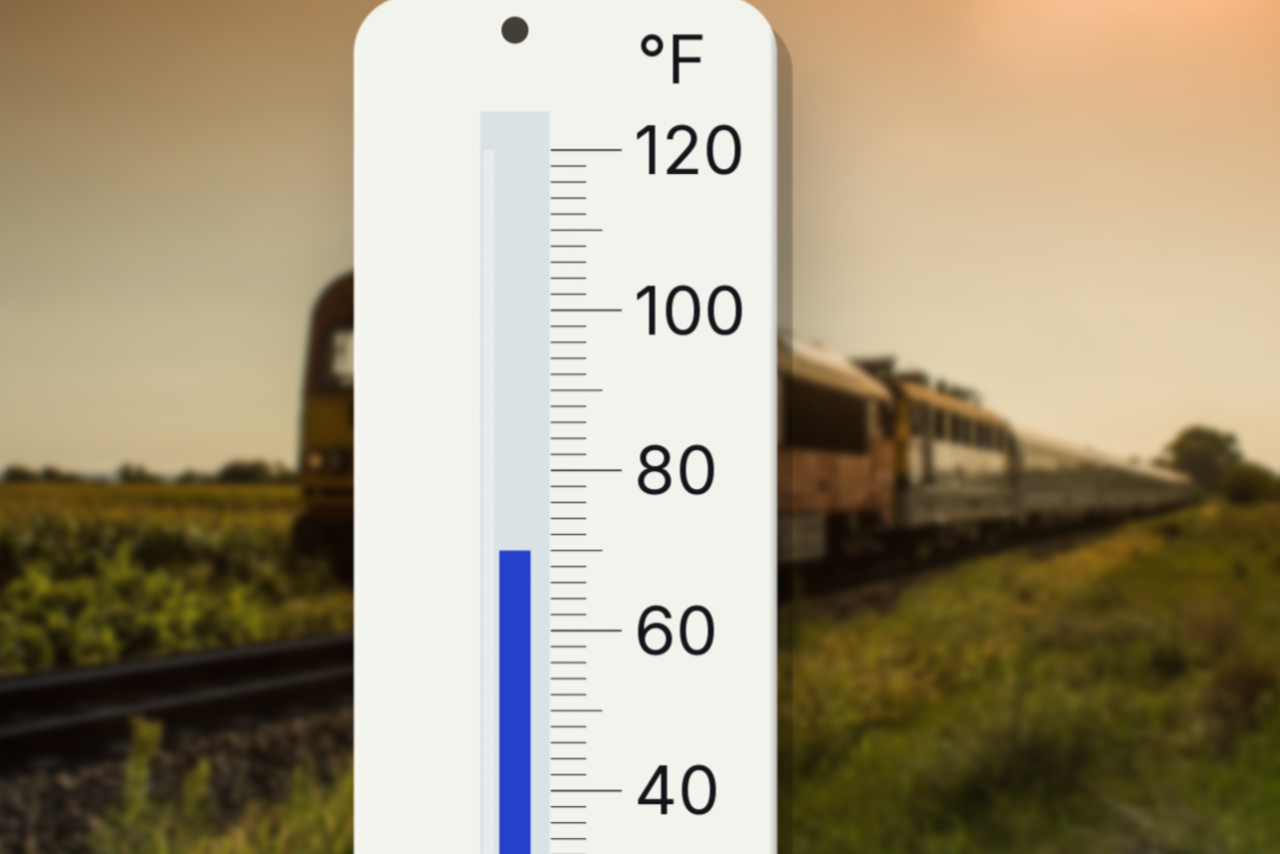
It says 70
